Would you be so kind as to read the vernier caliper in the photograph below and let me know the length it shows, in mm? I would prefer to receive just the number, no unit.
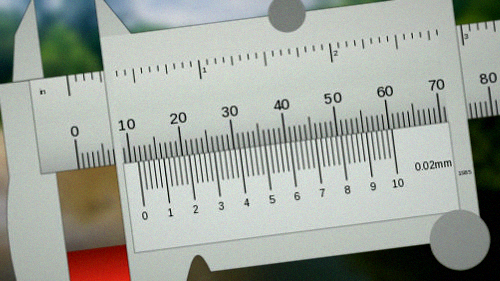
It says 11.5
